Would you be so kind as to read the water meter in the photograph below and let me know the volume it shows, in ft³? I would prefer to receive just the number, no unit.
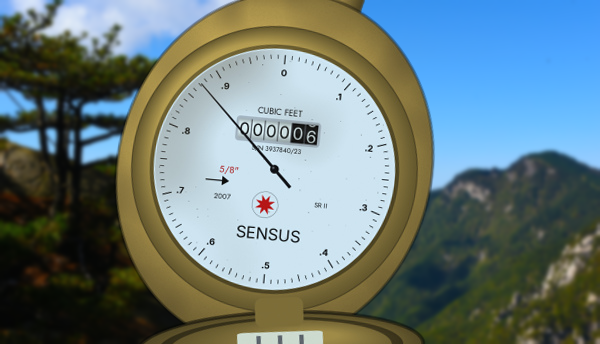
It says 5.87
